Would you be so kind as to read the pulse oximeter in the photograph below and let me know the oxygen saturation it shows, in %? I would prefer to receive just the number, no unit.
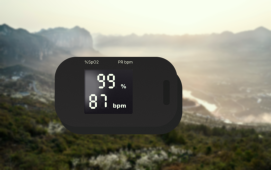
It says 99
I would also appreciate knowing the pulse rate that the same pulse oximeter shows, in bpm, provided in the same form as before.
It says 87
